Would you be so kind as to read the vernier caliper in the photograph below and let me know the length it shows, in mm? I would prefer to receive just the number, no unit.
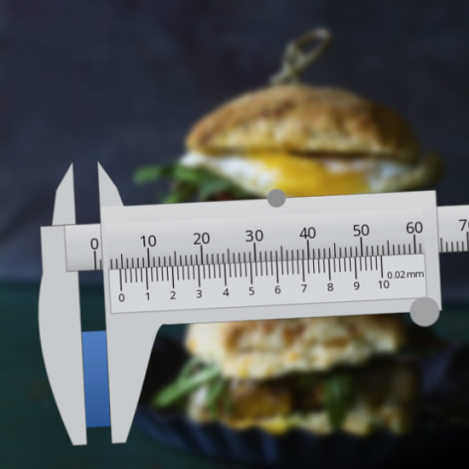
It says 4.6
